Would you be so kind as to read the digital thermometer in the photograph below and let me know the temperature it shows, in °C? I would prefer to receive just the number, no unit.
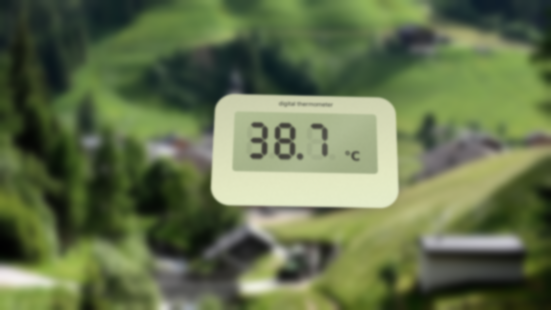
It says 38.7
